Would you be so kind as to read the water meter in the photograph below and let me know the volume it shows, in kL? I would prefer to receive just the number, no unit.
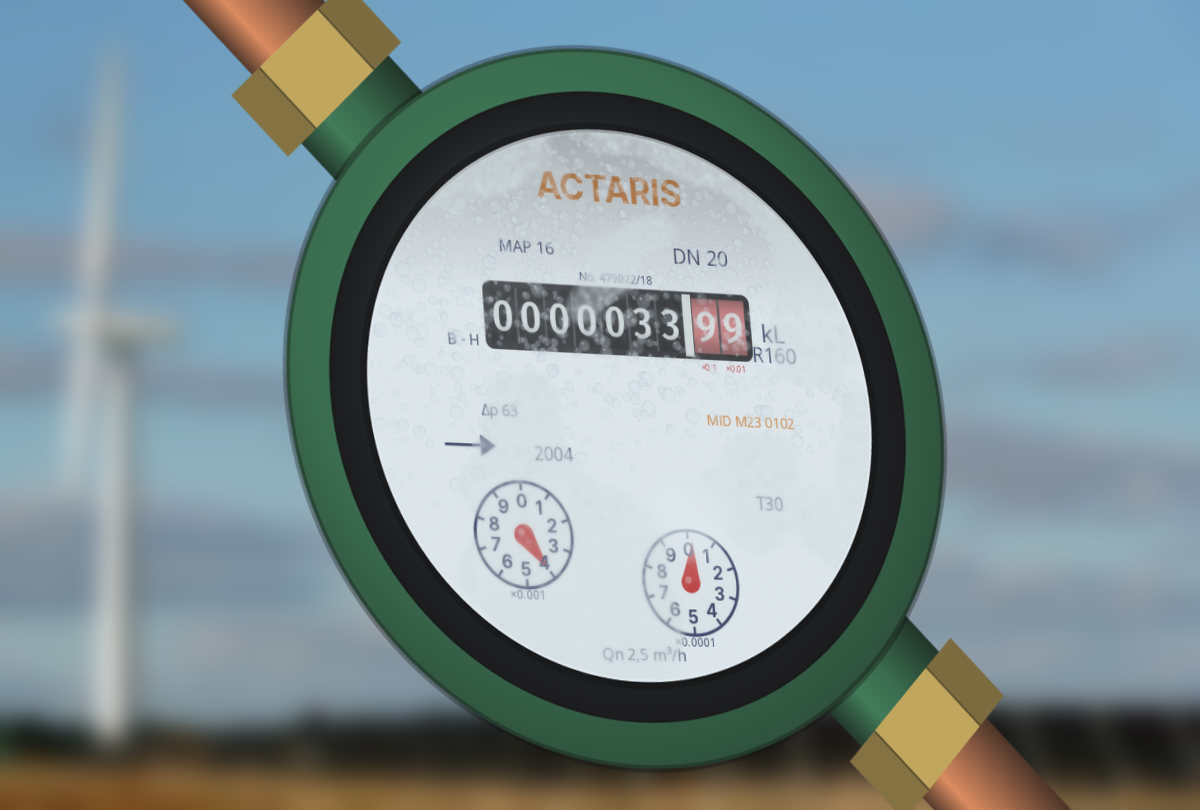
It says 33.9940
